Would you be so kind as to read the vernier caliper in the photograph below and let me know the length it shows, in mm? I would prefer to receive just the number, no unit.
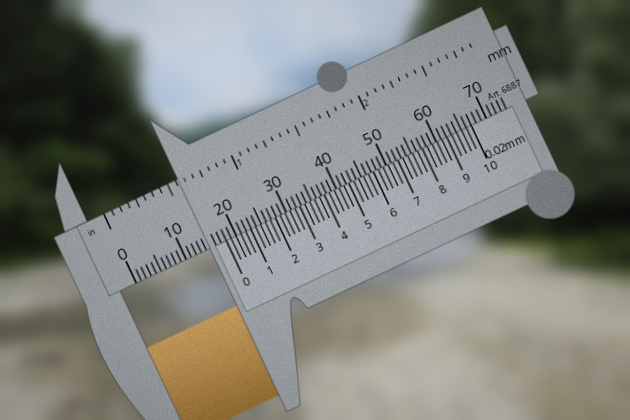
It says 18.0
